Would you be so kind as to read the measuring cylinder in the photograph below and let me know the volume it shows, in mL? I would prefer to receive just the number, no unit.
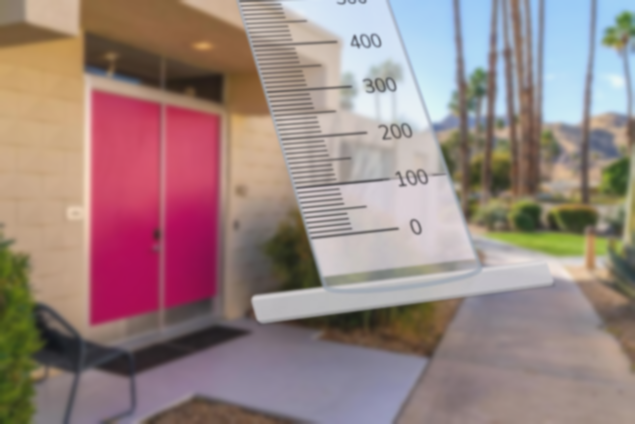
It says 100
